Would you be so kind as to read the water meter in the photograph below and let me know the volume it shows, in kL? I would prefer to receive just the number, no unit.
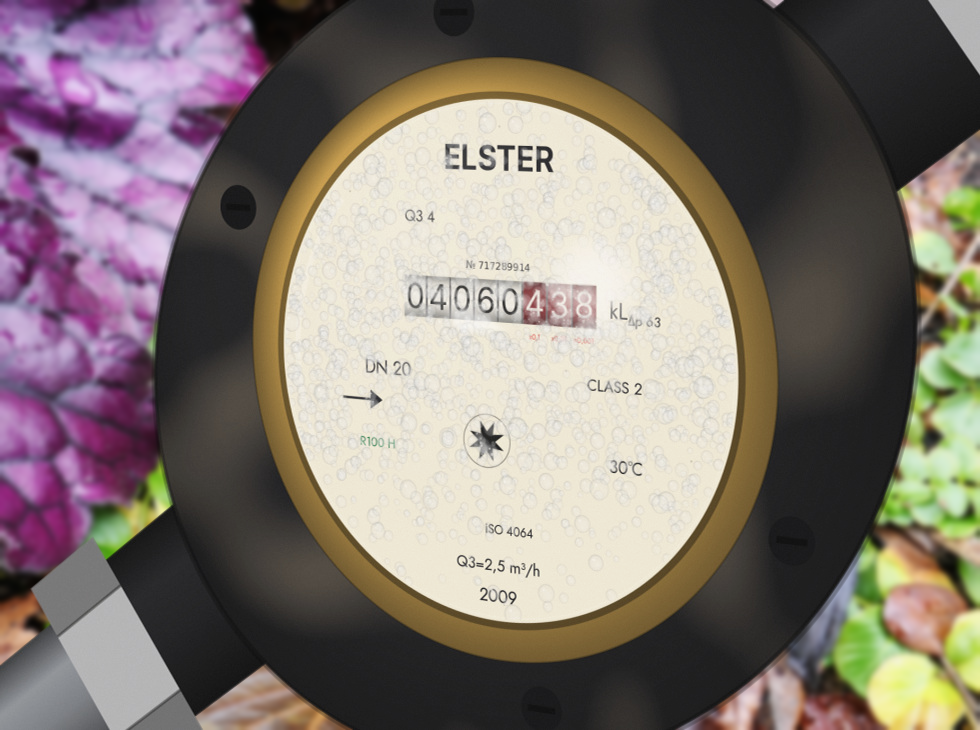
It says 4060.438
